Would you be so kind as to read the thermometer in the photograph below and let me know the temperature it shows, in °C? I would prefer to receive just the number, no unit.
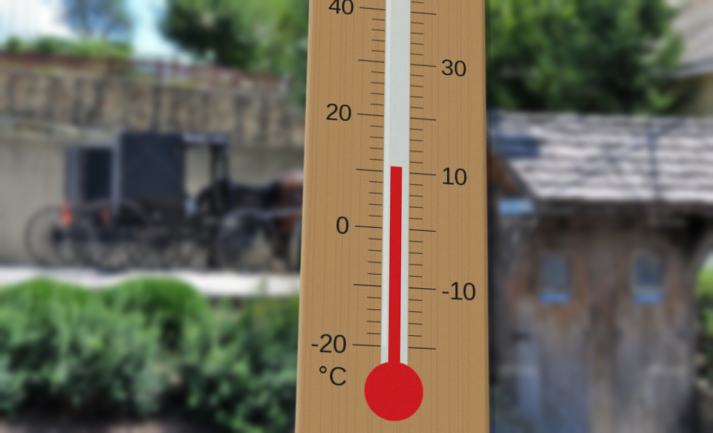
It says 11
